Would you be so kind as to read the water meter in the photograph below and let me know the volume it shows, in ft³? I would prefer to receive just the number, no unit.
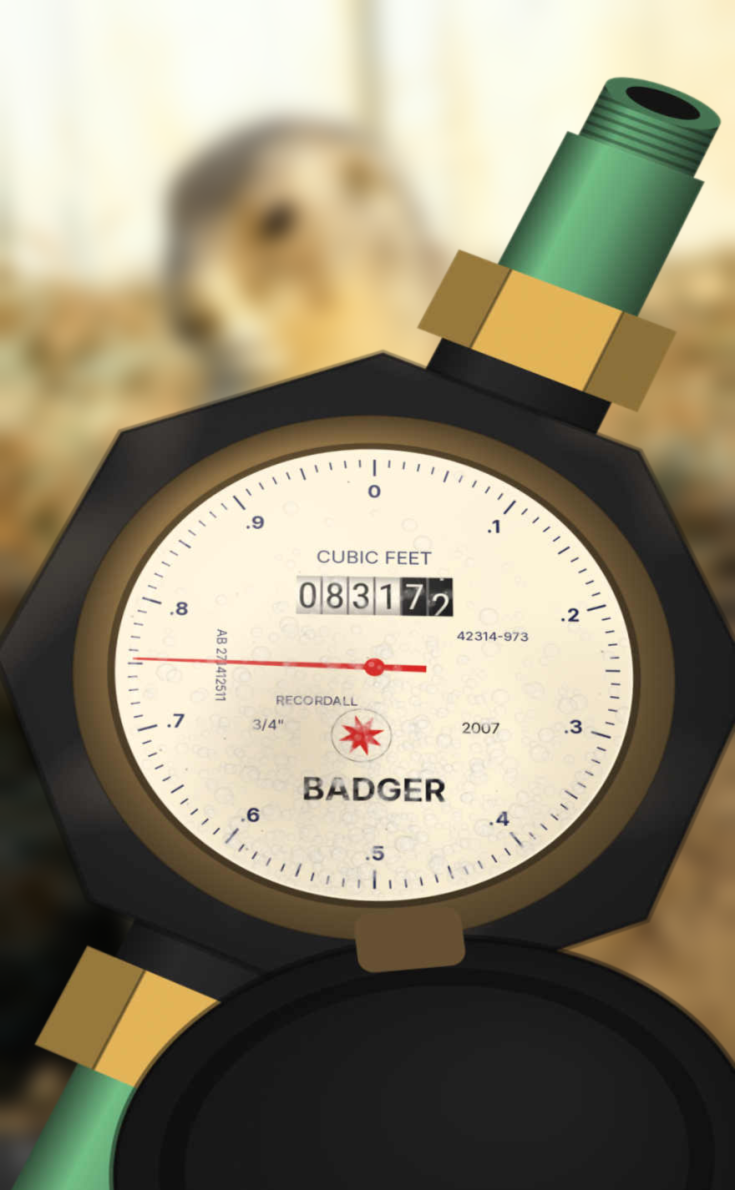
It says 83171.75
